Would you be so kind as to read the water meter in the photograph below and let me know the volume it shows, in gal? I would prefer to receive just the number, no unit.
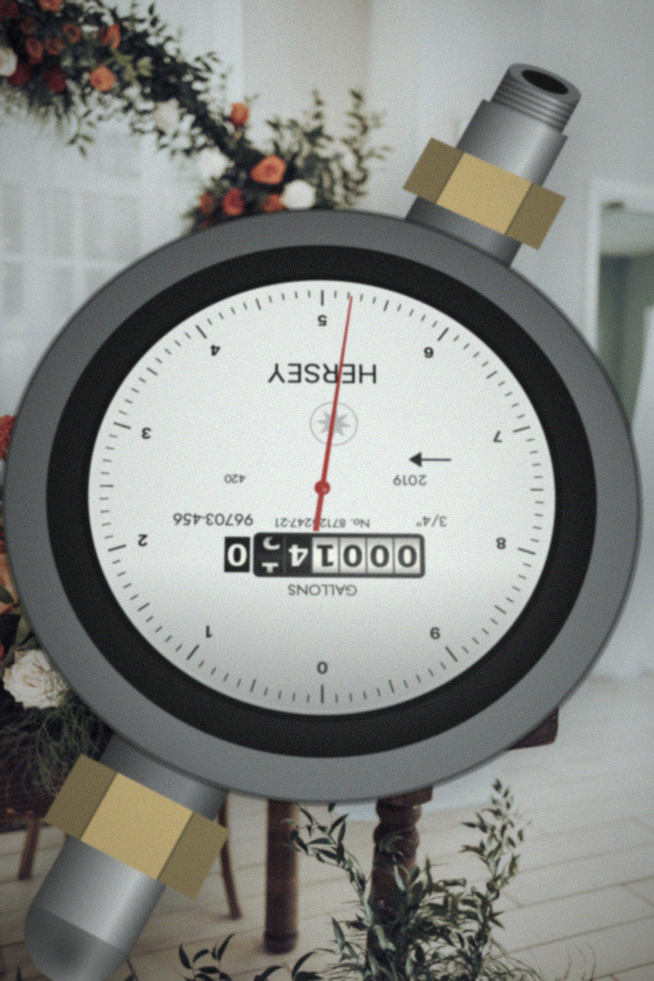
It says 1415.2
